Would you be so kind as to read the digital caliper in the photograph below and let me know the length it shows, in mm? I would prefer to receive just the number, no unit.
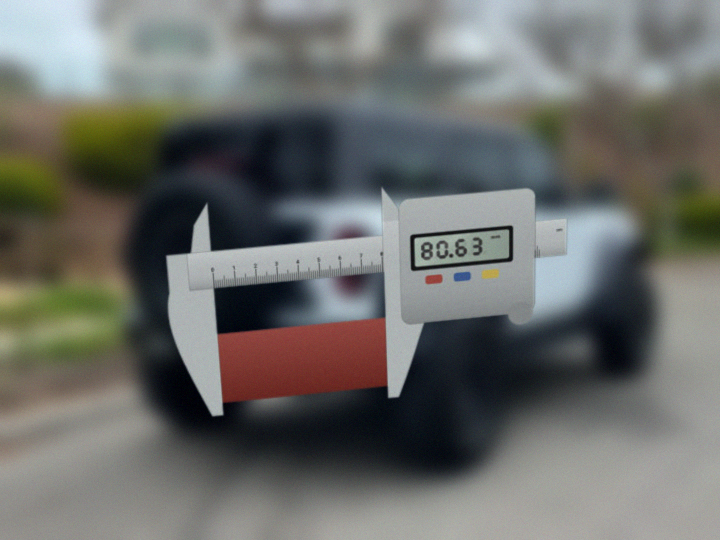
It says 80.63
